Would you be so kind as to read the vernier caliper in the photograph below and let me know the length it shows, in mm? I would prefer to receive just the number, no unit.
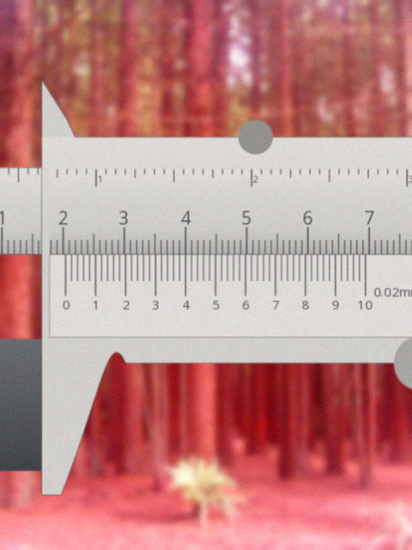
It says 20.4
